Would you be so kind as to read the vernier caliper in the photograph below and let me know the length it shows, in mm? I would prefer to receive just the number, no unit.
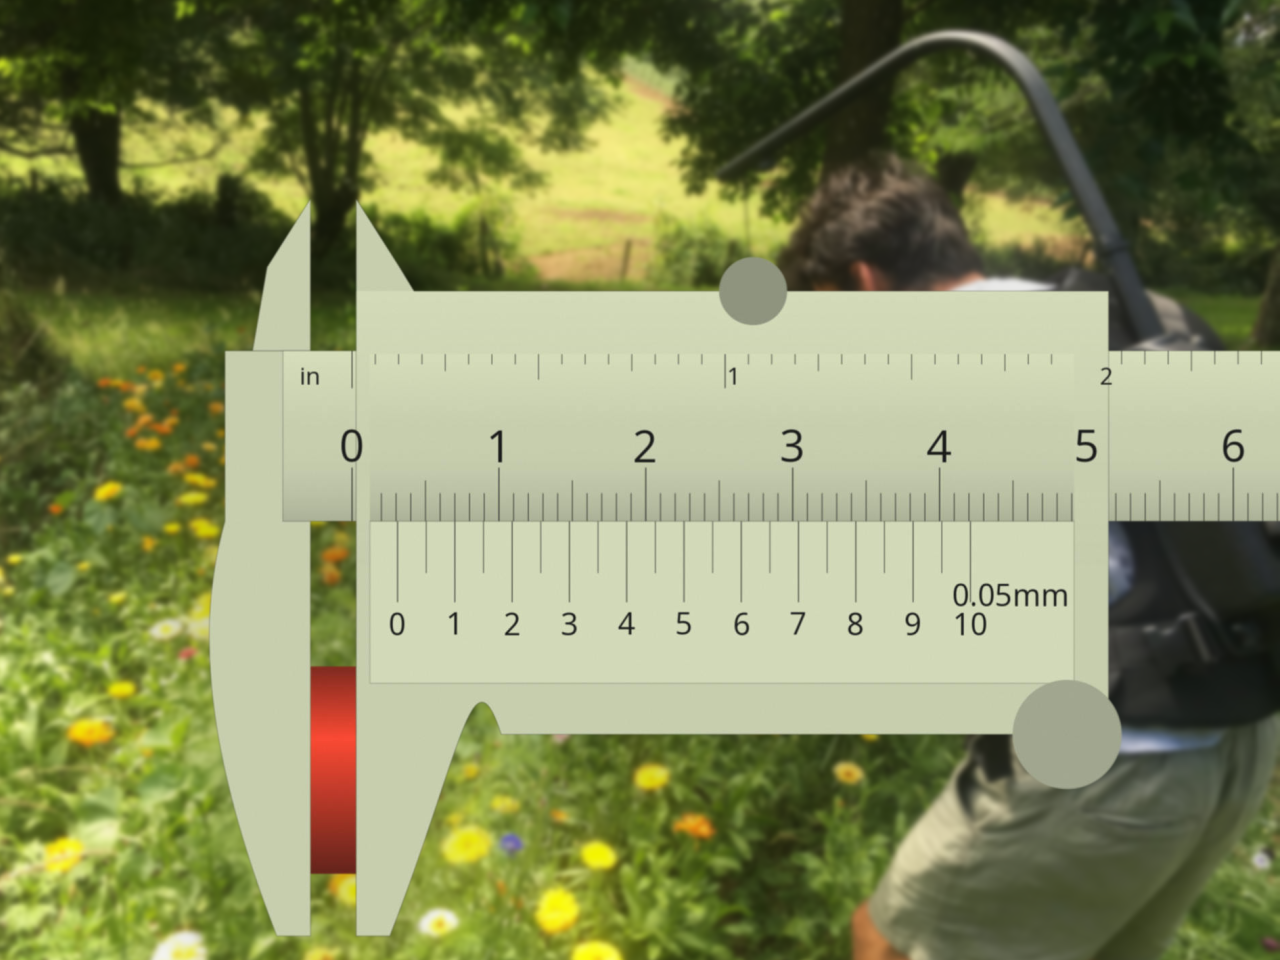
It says 3.1
